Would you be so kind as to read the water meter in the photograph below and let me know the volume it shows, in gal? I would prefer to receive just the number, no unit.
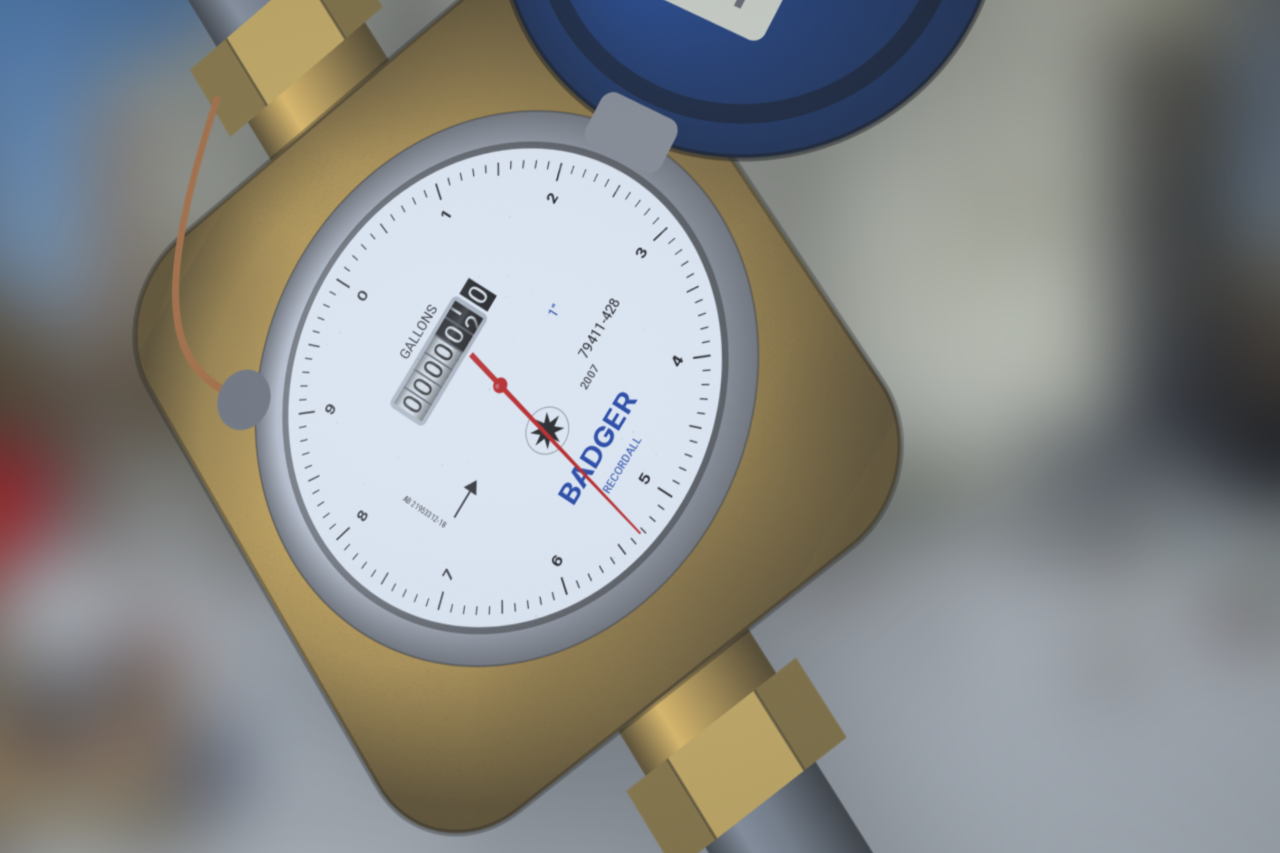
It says 15.3
